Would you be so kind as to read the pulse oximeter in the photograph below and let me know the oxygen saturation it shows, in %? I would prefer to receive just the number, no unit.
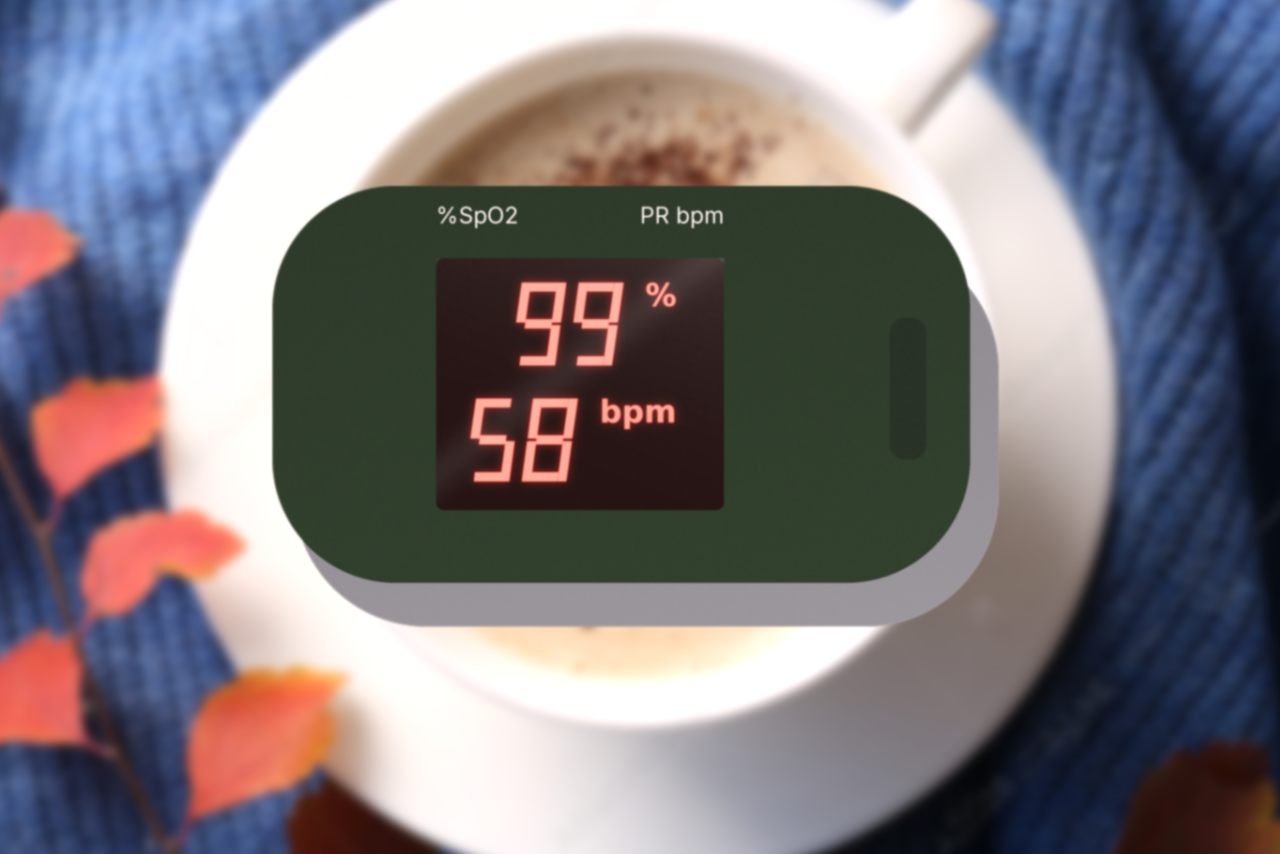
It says 99
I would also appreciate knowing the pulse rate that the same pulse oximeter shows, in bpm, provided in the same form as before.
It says 58
